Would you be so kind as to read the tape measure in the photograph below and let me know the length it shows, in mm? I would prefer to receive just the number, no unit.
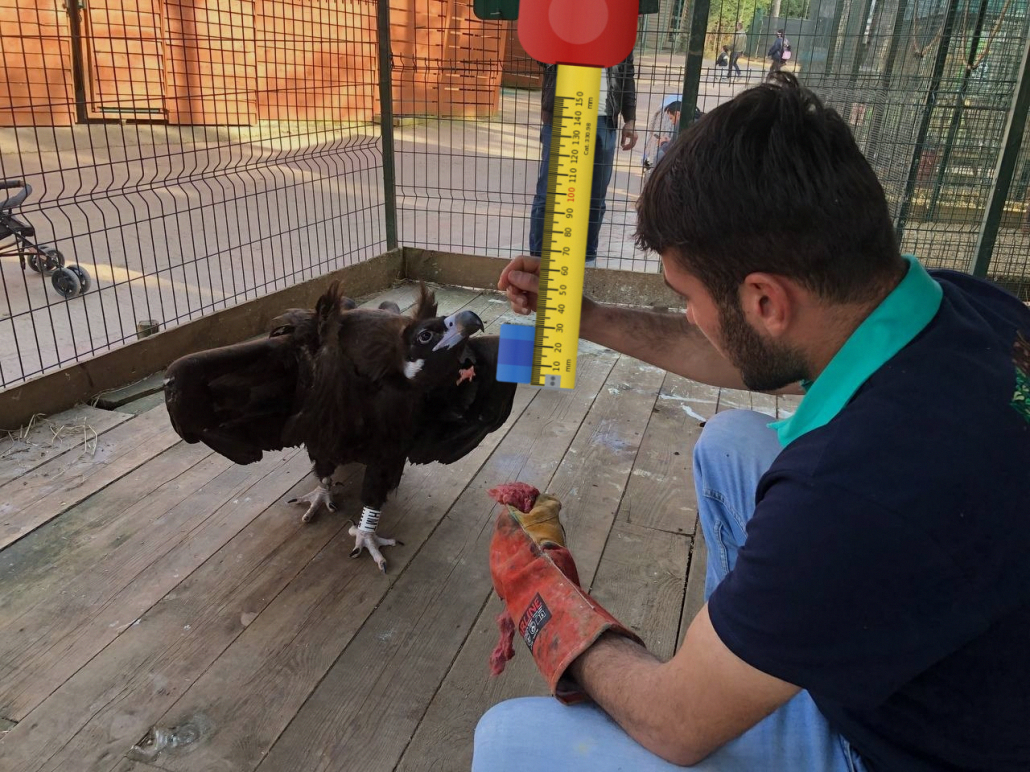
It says 30
